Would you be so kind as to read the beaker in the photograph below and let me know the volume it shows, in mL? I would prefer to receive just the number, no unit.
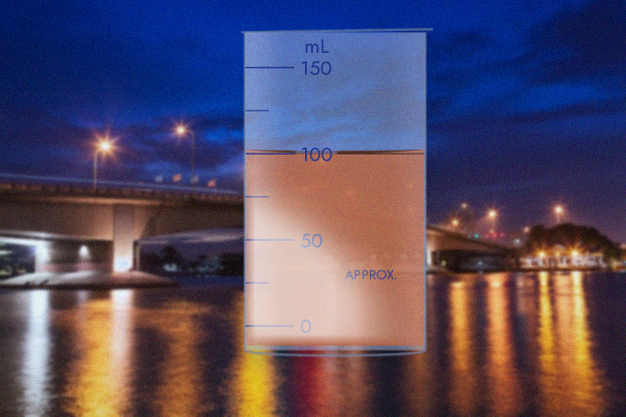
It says 100
